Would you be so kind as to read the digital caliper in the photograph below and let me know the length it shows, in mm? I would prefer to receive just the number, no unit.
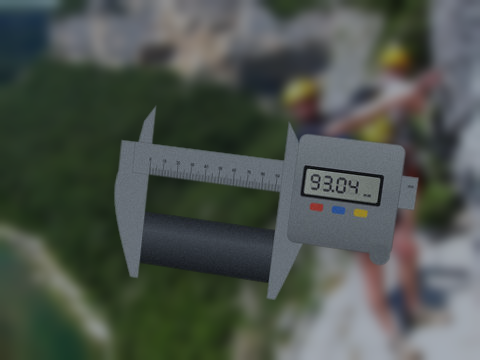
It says 93.04
